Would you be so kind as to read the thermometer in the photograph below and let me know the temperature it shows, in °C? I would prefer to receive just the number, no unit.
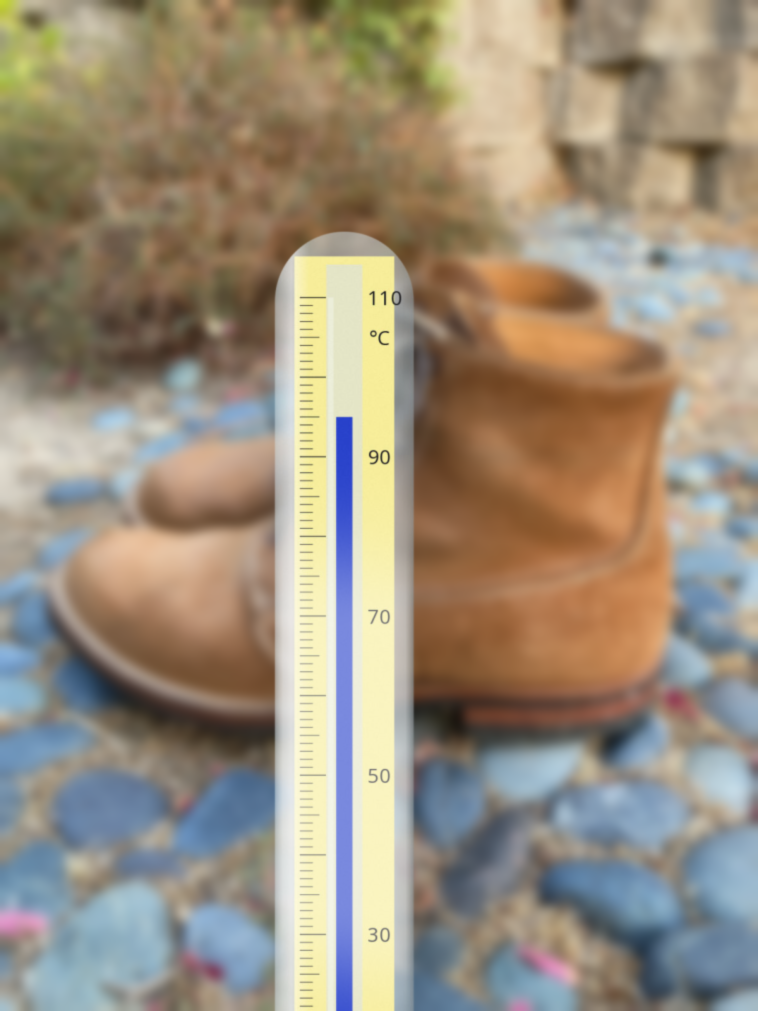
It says 95
